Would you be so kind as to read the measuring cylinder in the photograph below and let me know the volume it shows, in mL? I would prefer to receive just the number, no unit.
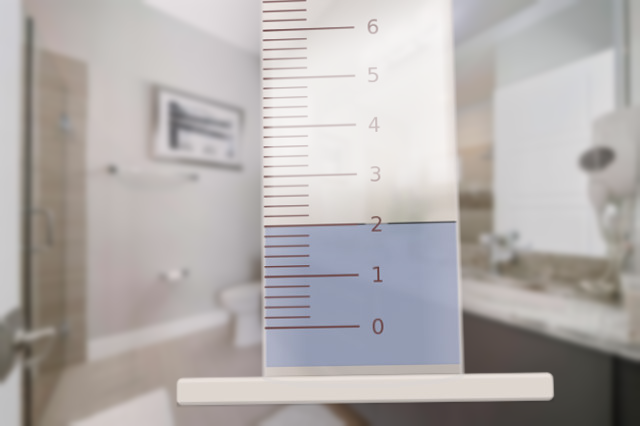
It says 2
